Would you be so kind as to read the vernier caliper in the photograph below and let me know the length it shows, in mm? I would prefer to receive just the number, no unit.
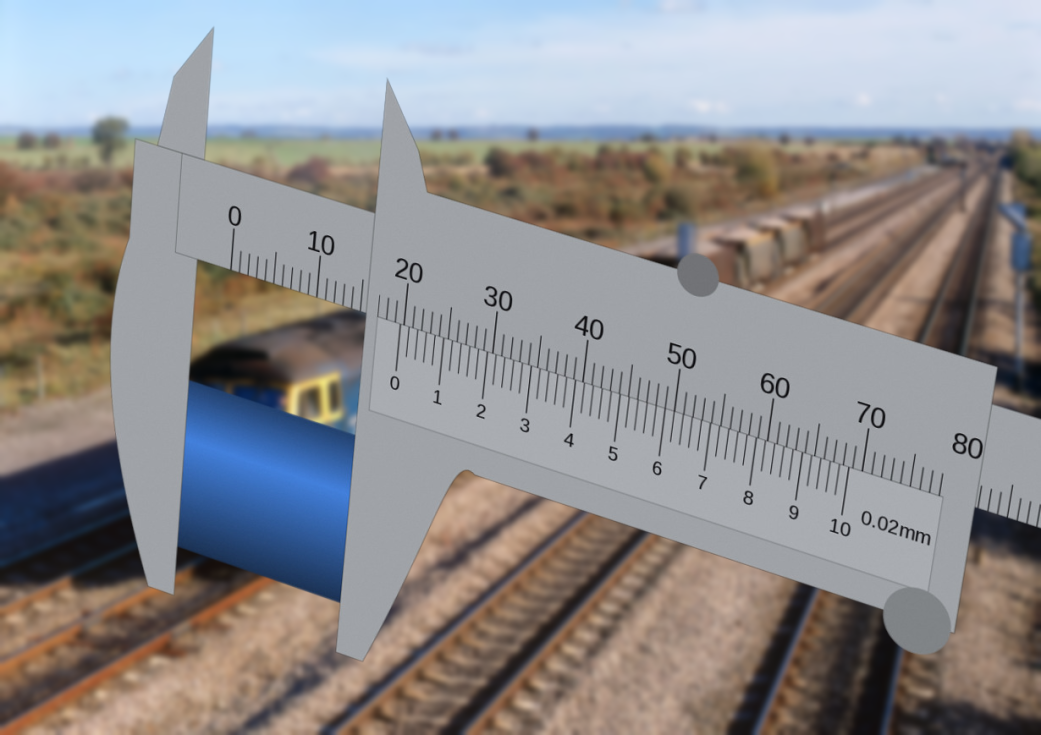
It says 19.6
